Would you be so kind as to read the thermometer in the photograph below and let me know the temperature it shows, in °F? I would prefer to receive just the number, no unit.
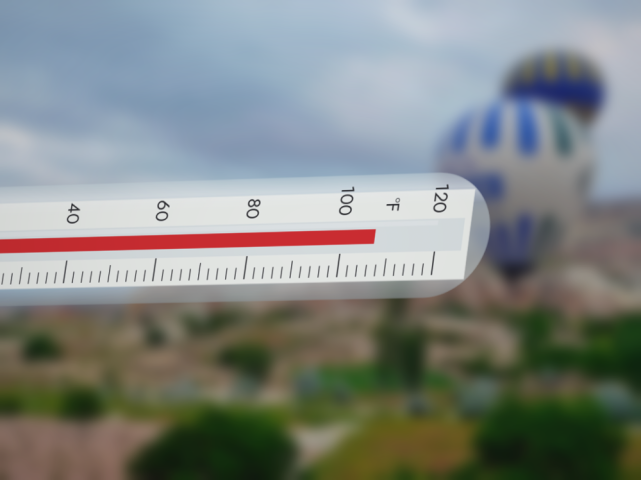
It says 107
